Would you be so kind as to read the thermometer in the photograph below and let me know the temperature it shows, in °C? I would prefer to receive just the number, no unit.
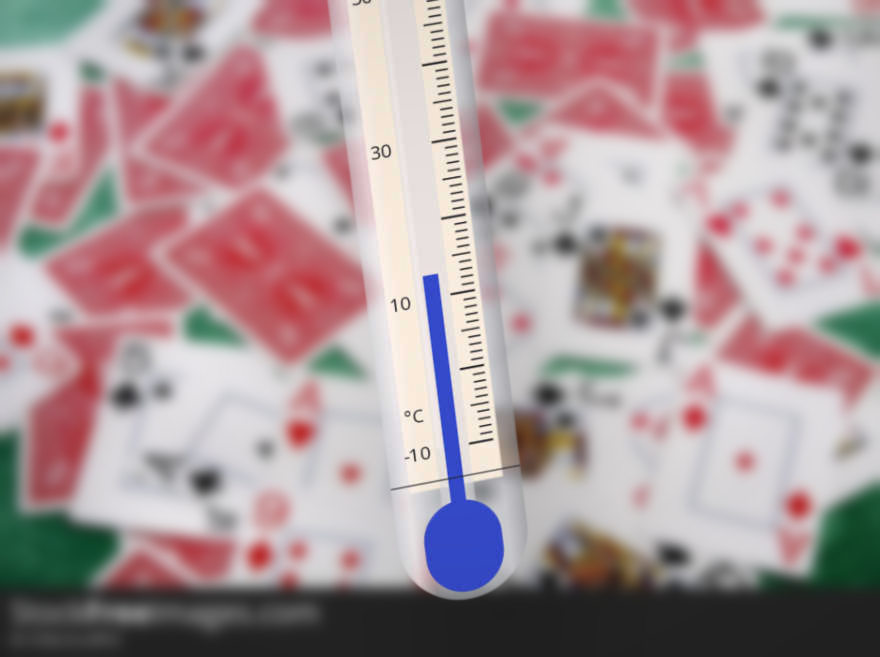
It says 13
